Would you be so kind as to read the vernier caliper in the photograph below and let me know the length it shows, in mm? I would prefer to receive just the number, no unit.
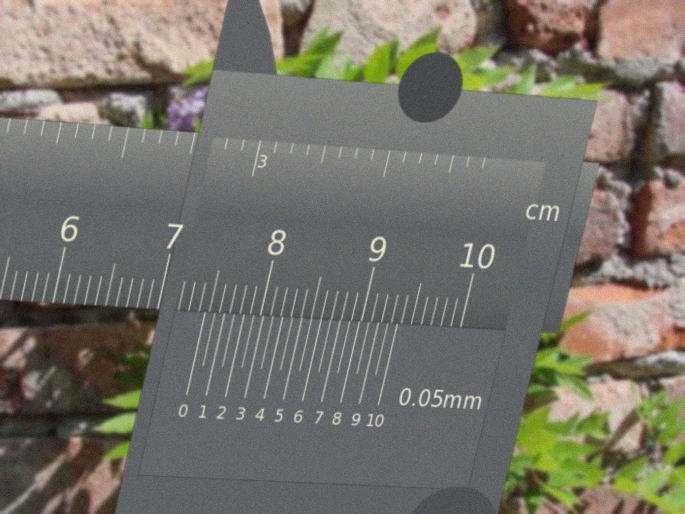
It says 74.6
